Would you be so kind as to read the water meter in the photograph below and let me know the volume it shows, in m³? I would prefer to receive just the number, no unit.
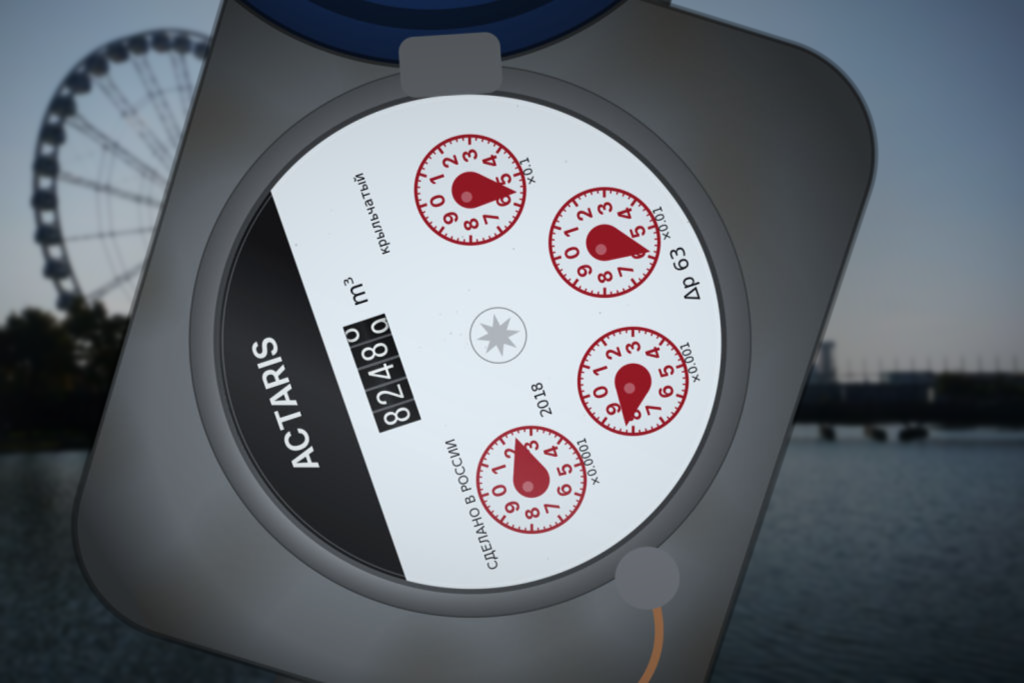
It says 82488.5582
